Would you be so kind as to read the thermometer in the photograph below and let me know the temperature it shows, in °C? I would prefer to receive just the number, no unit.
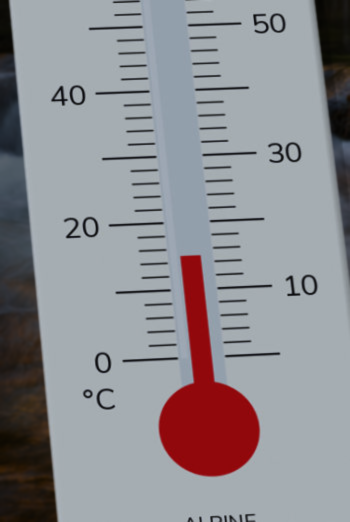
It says 15
